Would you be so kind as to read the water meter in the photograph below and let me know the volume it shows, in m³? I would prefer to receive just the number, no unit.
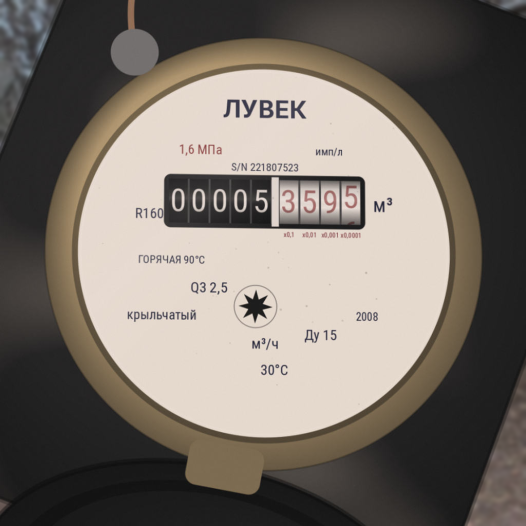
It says 5.3595
